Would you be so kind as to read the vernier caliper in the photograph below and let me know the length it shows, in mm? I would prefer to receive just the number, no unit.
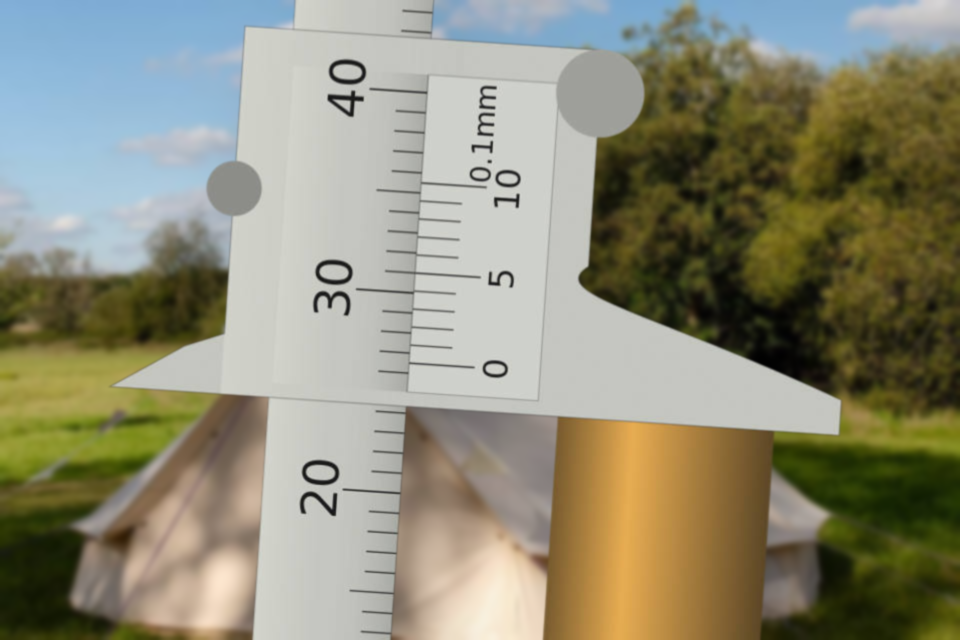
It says 26.5
